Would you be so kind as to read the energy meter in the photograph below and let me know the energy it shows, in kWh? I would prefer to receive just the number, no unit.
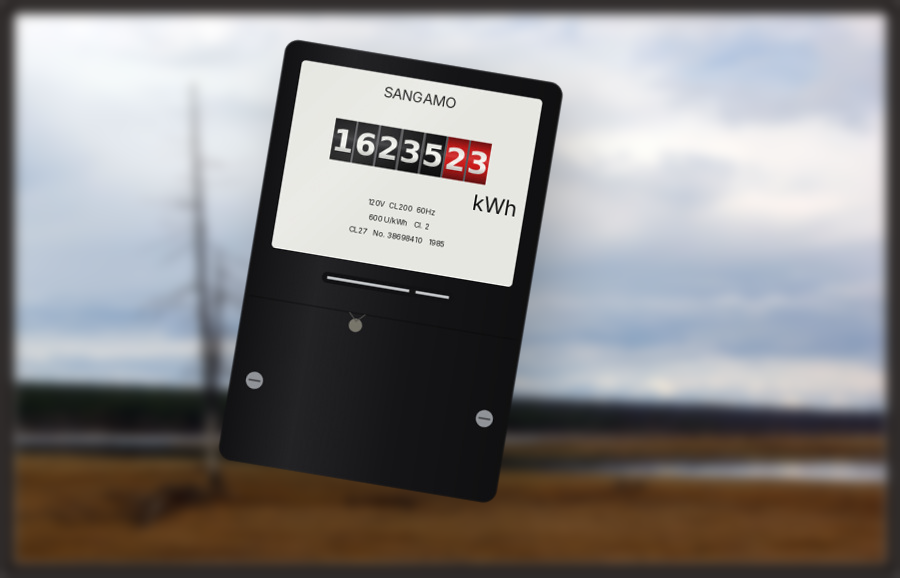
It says 16235.23
